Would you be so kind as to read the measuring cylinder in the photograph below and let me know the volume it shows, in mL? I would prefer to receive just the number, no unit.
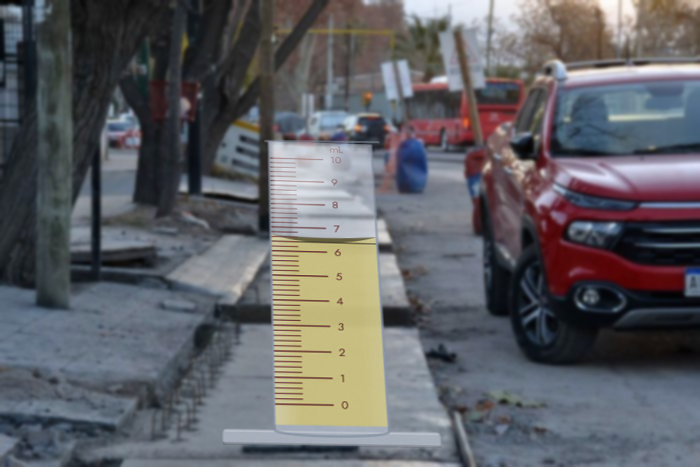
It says 6.4
